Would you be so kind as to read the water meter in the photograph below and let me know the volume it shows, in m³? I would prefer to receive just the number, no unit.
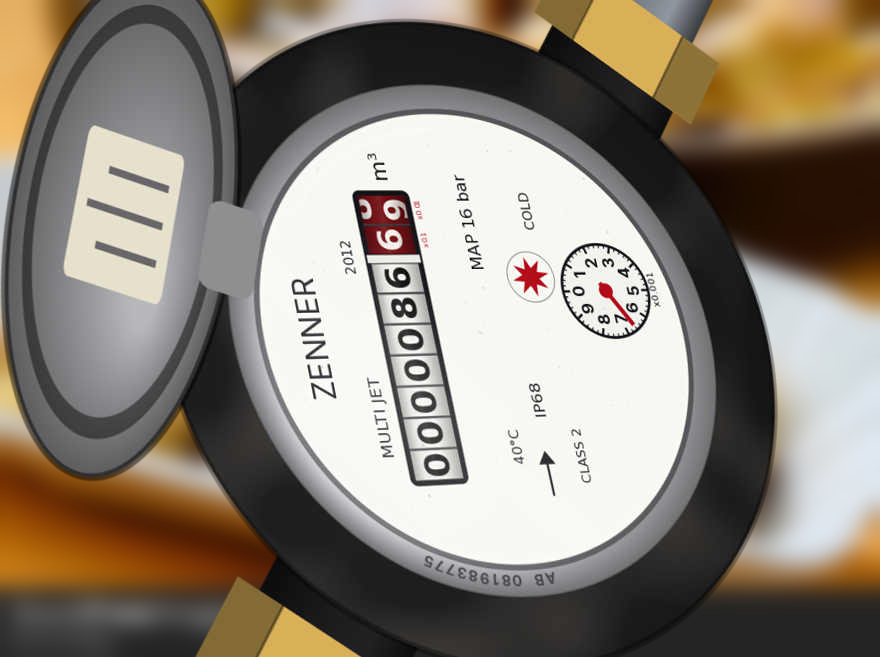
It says 86.686
